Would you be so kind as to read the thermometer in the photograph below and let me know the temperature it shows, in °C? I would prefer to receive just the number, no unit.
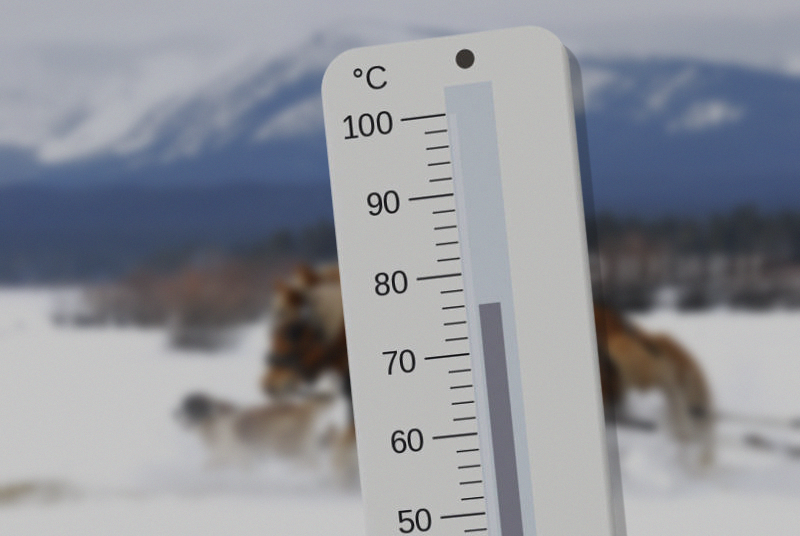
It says 76
